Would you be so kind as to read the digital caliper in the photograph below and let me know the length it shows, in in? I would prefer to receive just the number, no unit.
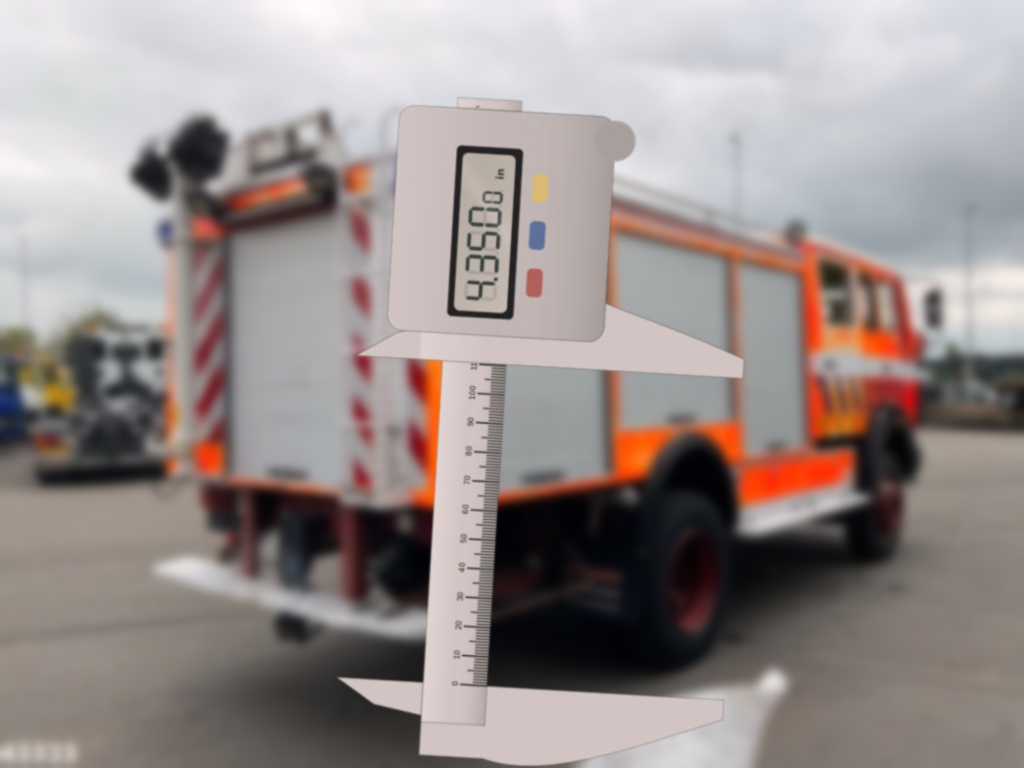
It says 4.3500
